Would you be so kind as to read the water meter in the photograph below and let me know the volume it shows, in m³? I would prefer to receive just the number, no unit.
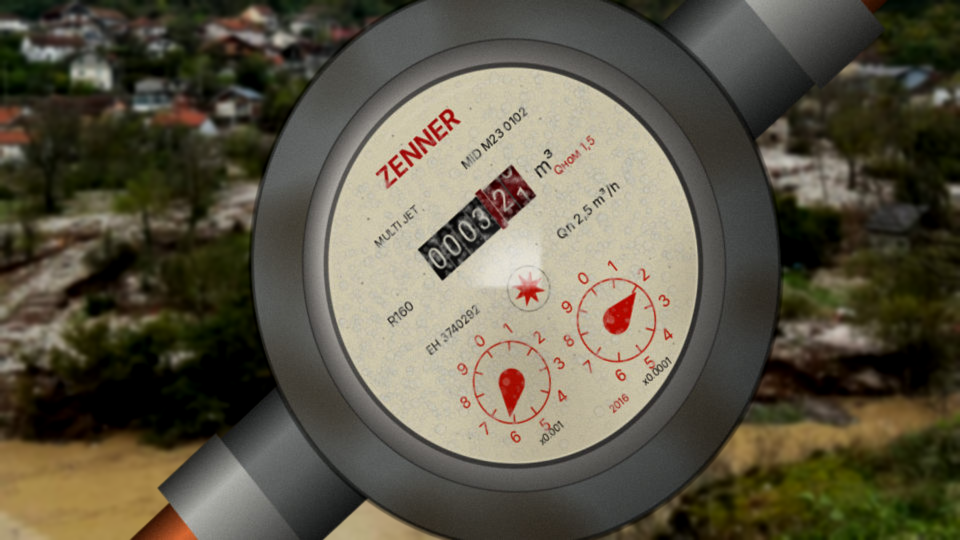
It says 3.2062
